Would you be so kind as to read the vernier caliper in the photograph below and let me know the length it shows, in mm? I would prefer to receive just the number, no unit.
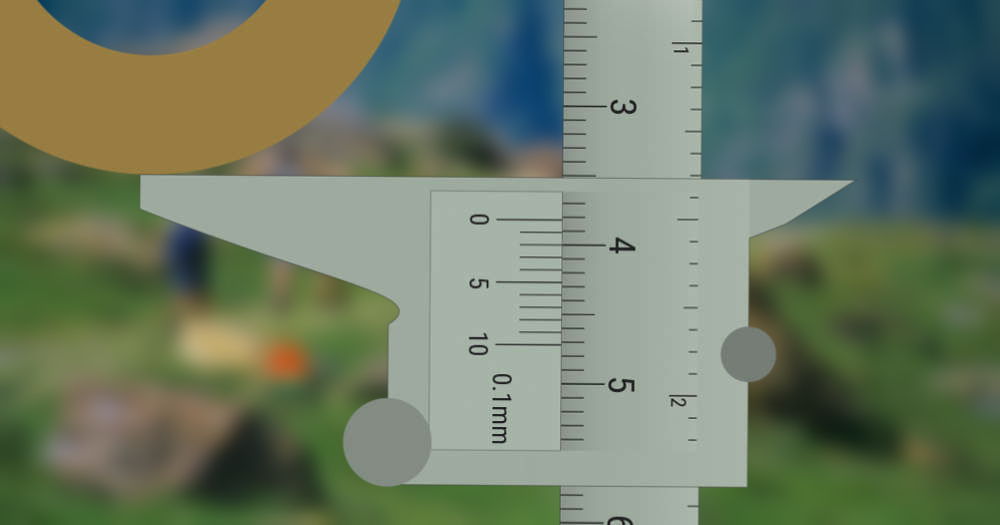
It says 38.2
